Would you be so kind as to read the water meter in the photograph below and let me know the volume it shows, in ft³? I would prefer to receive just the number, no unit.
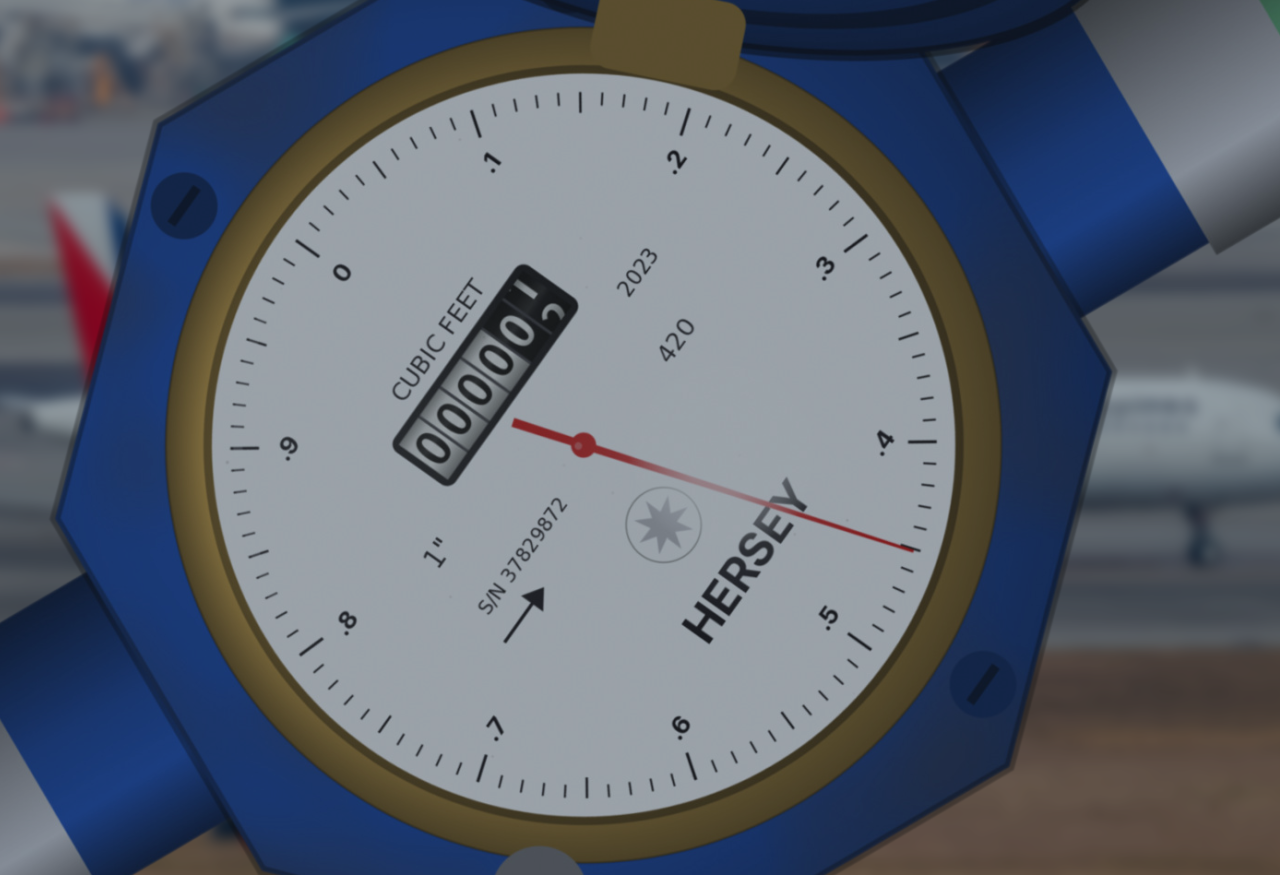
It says 1.45
